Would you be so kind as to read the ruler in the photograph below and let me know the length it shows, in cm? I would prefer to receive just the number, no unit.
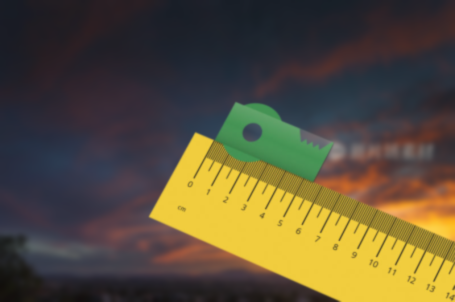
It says 5.5
